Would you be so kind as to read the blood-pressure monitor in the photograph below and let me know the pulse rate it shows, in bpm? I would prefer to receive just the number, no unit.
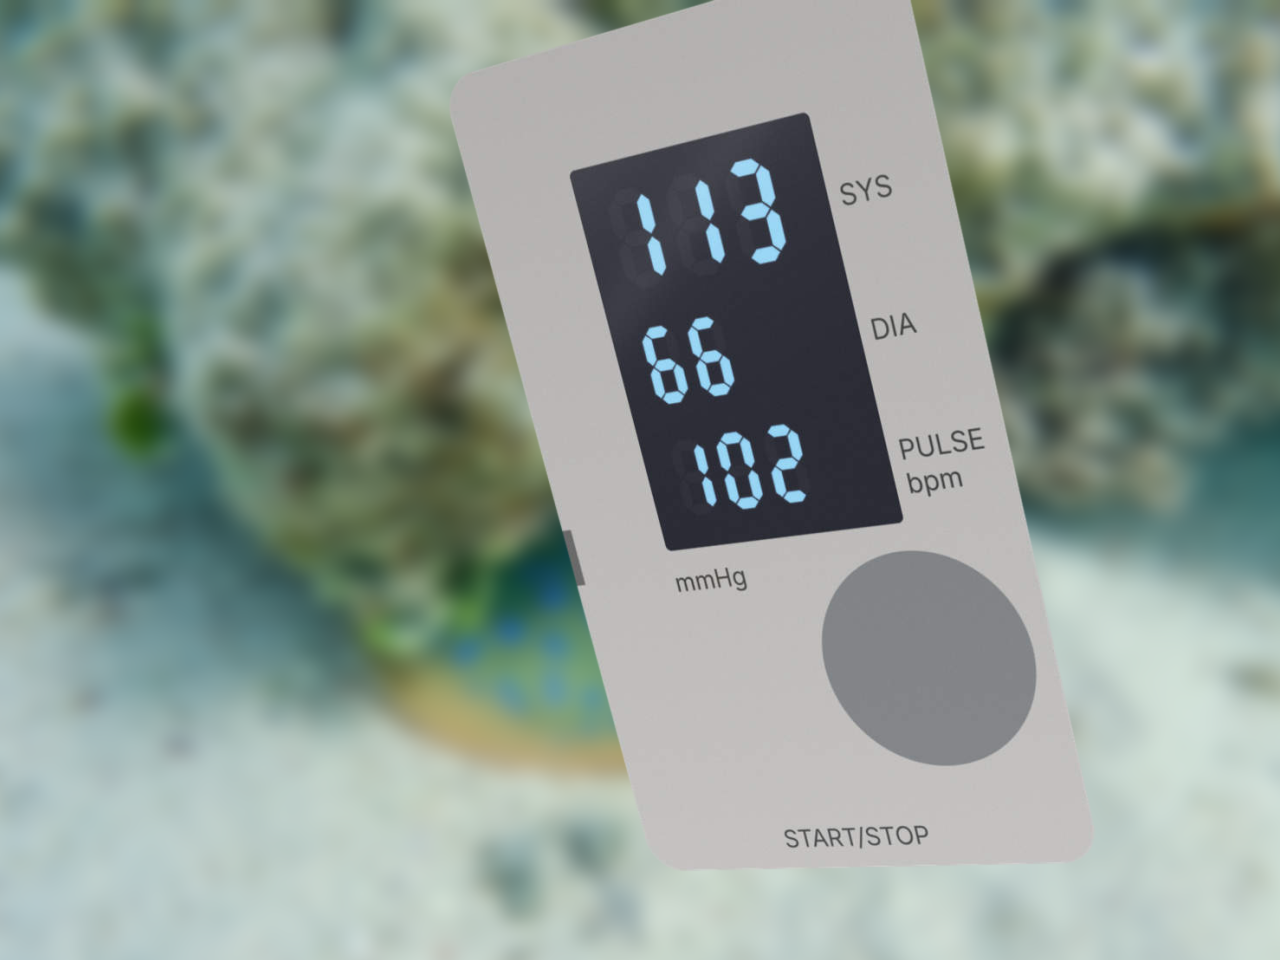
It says 102
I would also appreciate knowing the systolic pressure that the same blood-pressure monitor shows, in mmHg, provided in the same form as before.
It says 113
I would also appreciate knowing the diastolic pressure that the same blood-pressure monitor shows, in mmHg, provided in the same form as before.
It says 66
